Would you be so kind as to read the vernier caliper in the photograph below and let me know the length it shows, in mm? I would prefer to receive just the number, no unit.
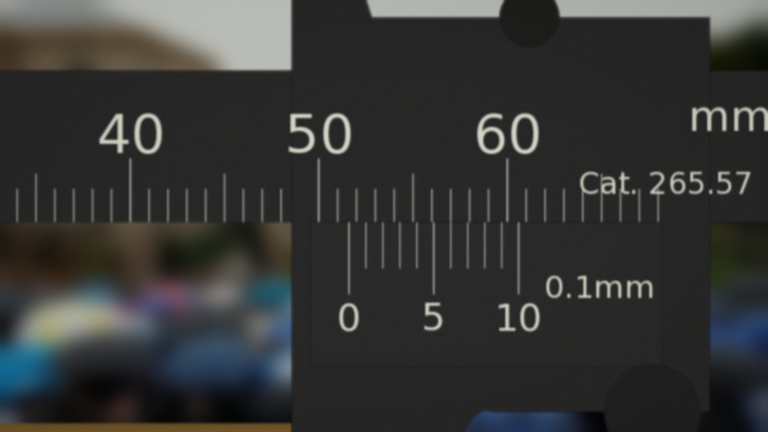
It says 51.6
